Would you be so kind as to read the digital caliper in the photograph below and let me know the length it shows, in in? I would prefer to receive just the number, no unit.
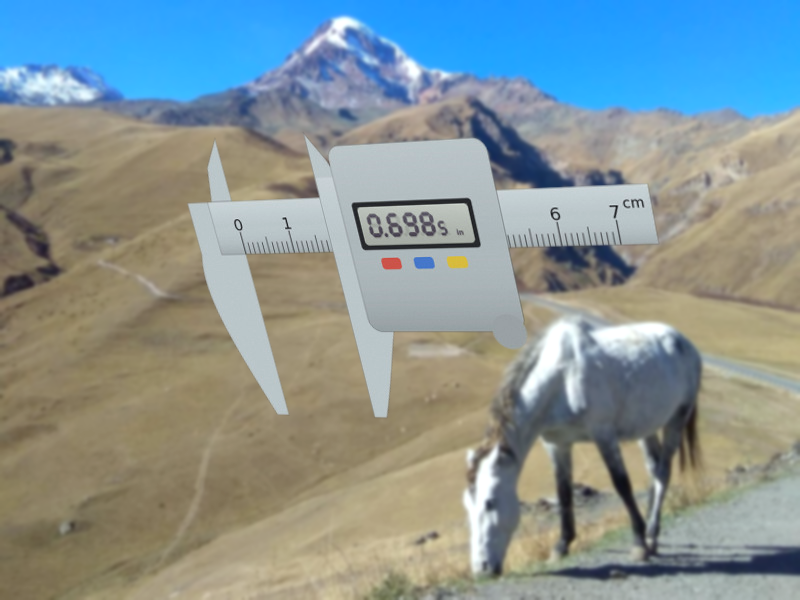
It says 0.6985
